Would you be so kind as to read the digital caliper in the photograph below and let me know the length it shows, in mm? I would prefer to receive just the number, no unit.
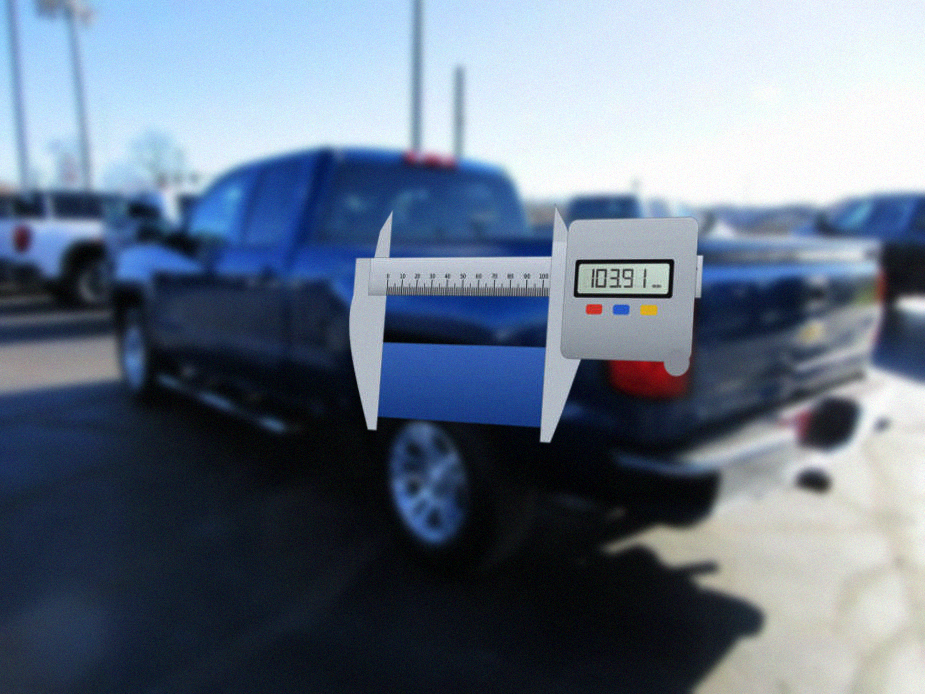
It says 103.91
